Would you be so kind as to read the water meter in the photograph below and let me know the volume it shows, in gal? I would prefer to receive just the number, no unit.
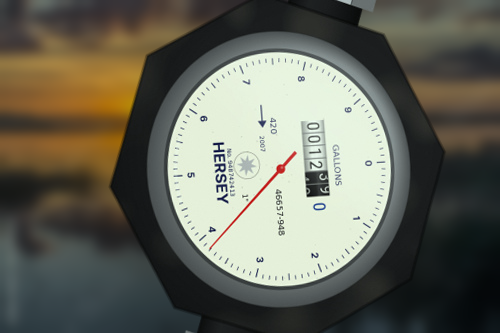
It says 12393.8
